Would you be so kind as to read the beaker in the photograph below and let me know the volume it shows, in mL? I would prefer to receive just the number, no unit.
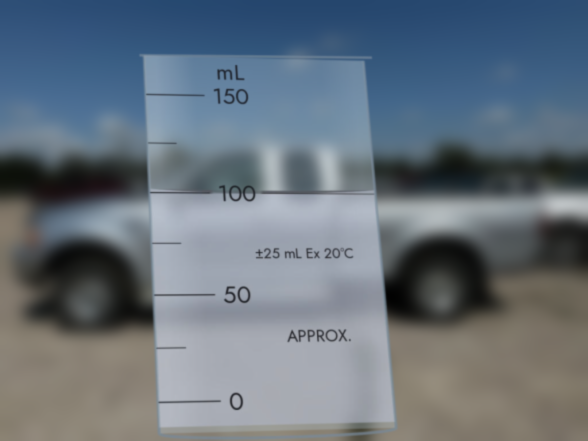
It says 100
